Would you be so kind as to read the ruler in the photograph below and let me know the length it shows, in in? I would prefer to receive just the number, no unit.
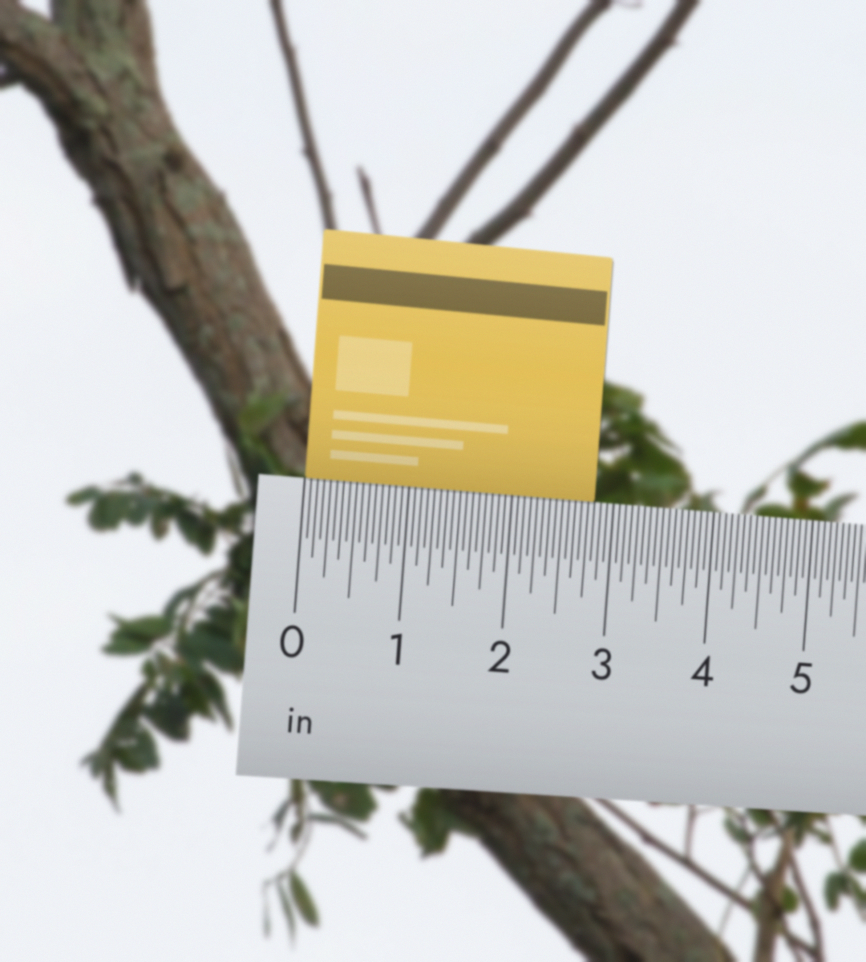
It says 2.8125
